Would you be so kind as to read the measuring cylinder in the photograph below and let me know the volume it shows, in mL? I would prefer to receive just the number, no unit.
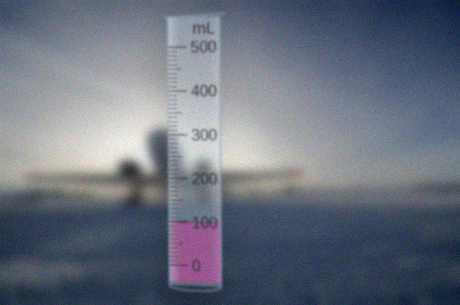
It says 100
